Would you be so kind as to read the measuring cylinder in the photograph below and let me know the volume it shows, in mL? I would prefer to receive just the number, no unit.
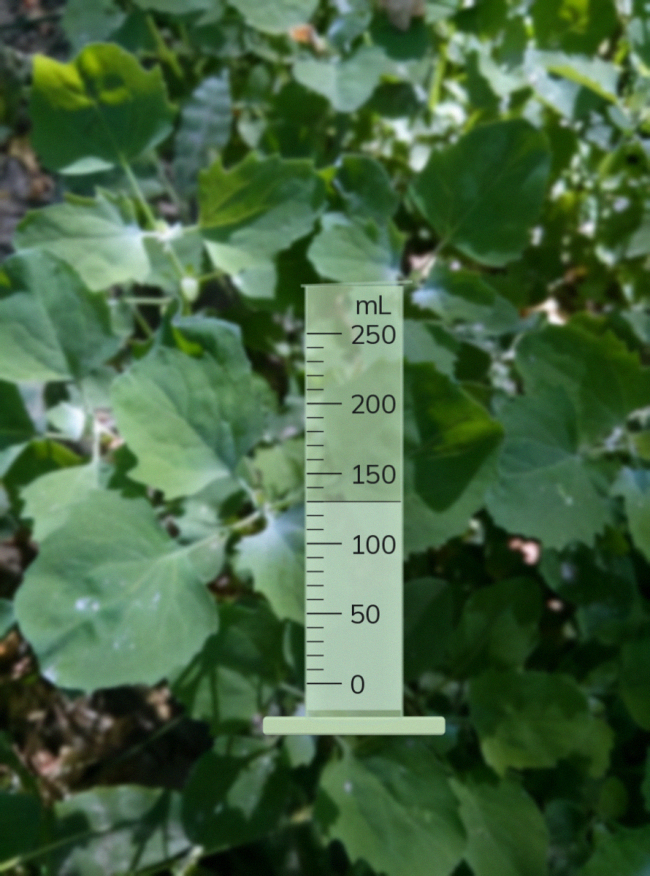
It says 130
